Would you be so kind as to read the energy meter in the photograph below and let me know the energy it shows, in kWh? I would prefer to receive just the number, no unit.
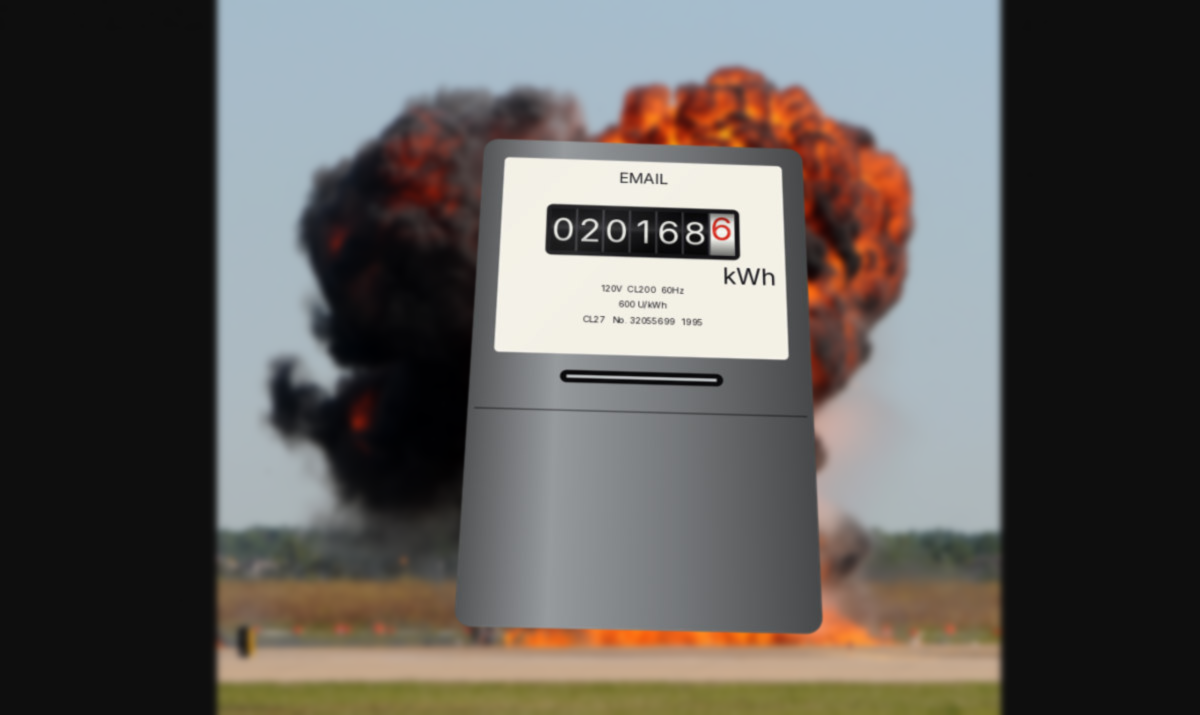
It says 20168.6
